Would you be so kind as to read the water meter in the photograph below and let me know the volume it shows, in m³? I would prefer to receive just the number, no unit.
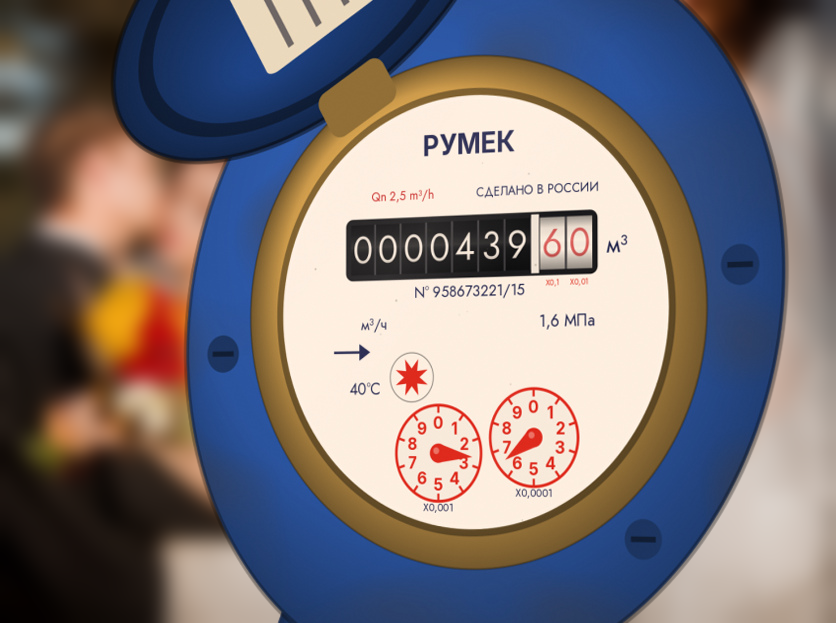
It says 439.6026
